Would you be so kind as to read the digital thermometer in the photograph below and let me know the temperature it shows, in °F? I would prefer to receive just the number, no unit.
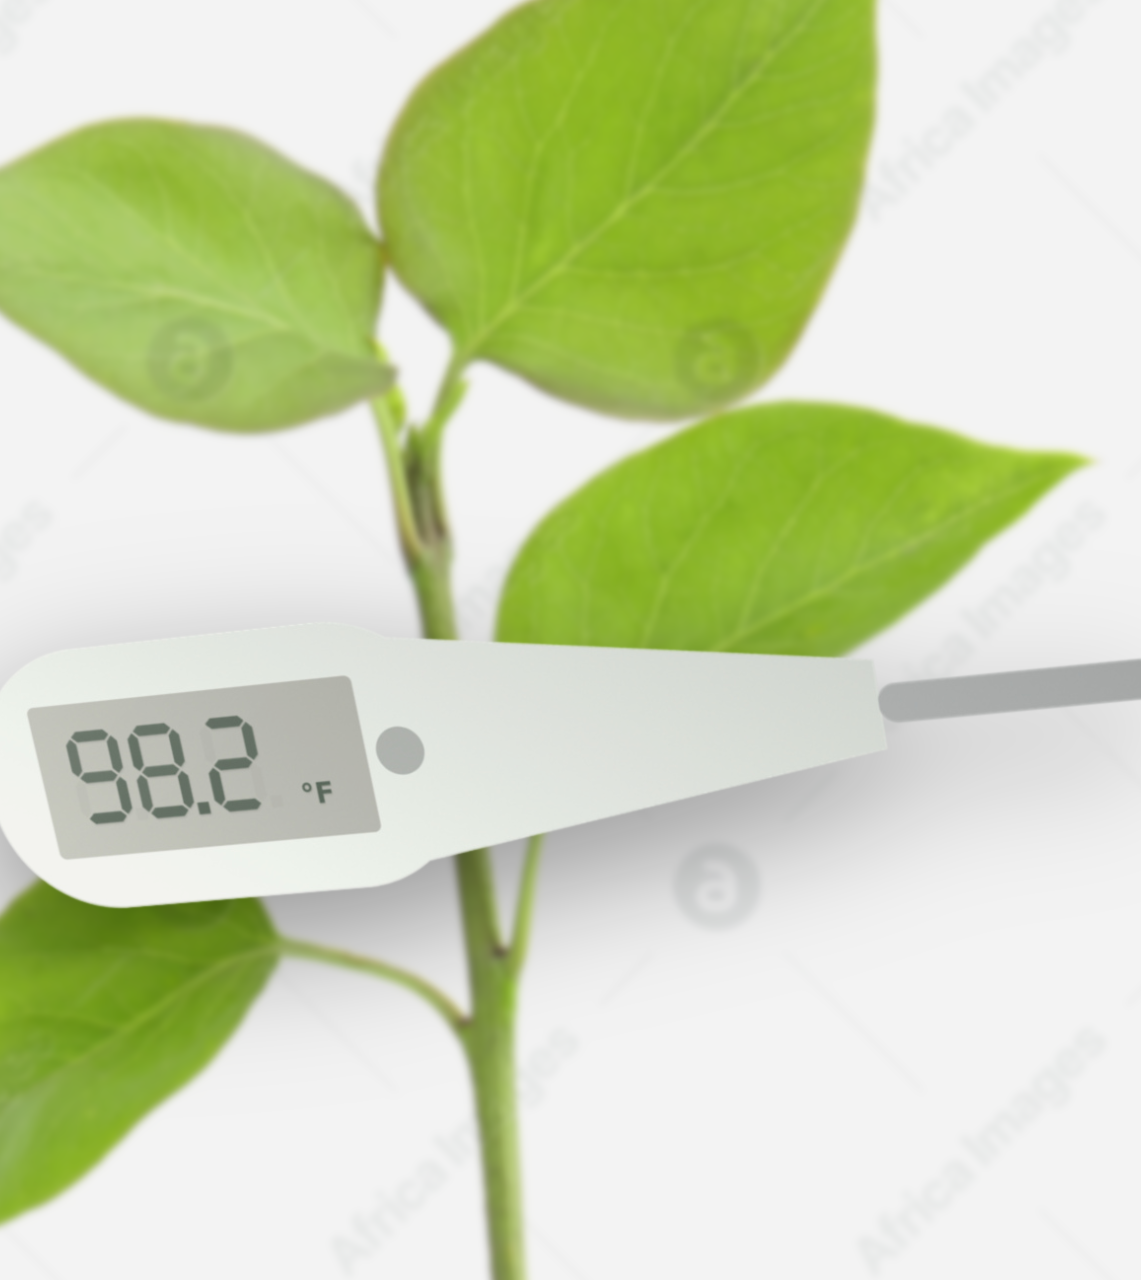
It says 98.2
